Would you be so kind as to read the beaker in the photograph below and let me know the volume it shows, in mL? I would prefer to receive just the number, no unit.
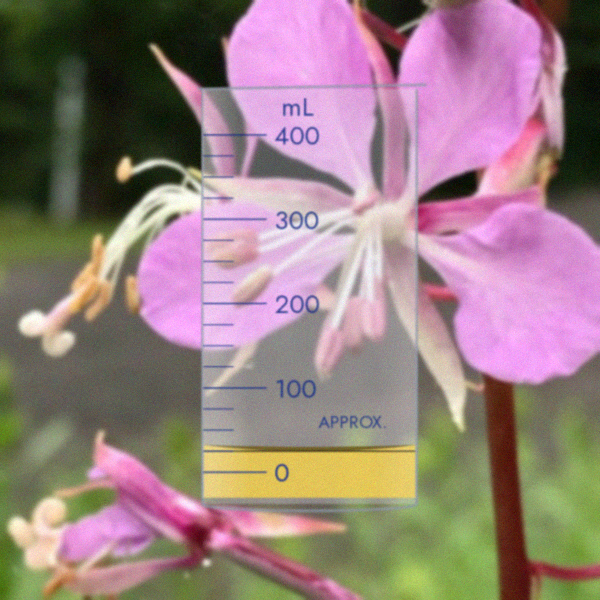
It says 25
